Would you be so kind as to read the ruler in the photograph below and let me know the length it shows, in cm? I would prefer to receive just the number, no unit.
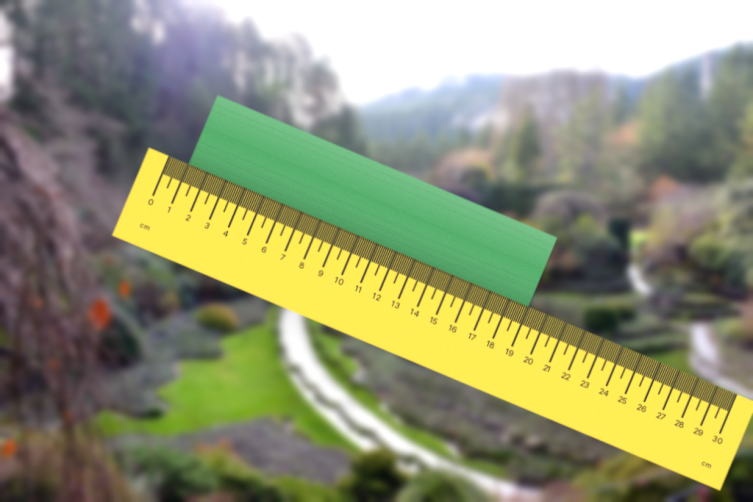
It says 18
